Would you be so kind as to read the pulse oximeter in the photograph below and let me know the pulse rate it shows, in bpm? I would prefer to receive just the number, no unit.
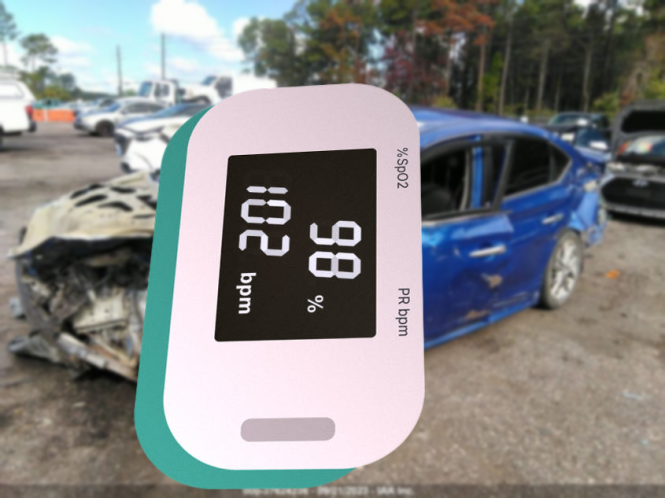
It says 102
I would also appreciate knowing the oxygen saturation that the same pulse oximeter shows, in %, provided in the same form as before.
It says 98
